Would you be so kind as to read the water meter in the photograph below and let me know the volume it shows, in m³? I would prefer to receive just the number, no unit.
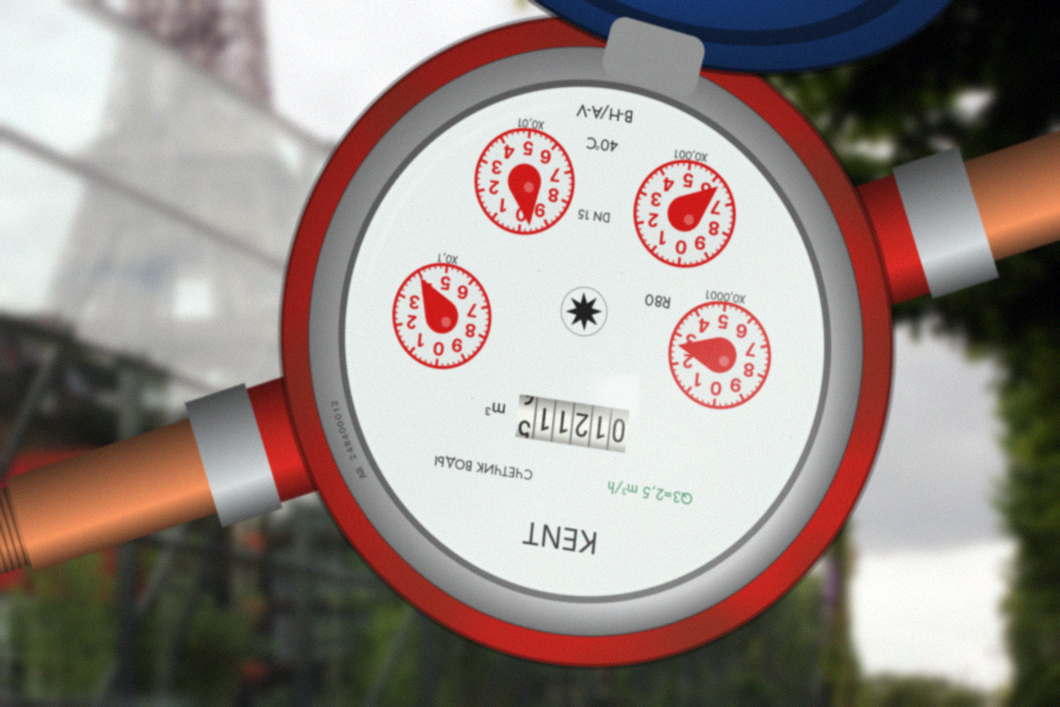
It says 12115.3962
